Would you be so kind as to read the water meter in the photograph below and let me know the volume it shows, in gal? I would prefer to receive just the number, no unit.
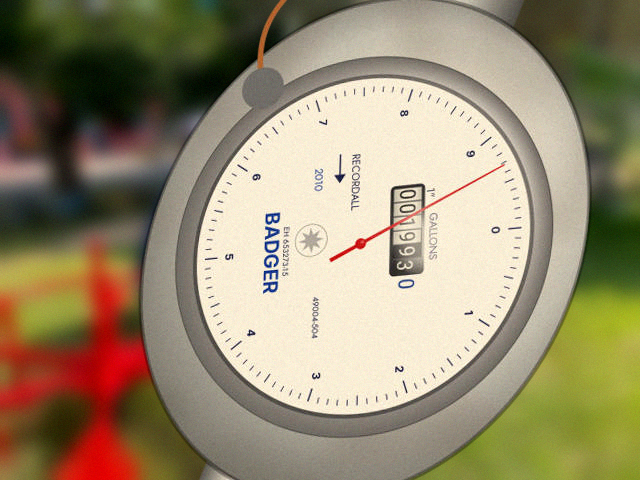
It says 19929.3
